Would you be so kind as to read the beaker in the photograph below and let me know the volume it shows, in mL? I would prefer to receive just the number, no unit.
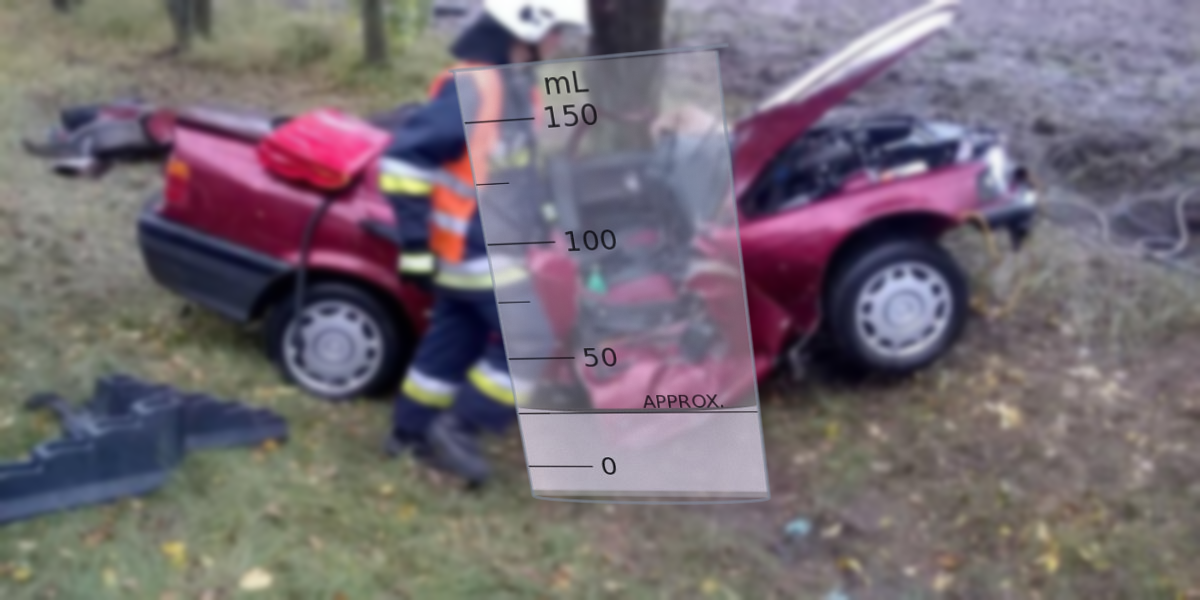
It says 25
